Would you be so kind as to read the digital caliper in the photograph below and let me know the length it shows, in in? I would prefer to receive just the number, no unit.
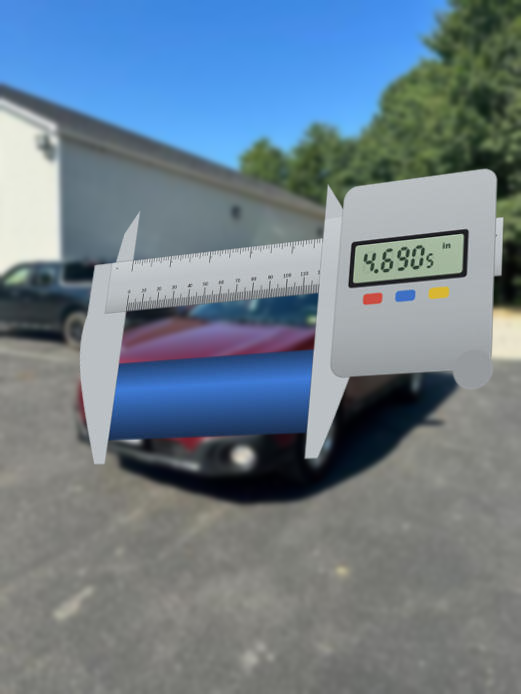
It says 4.6905
